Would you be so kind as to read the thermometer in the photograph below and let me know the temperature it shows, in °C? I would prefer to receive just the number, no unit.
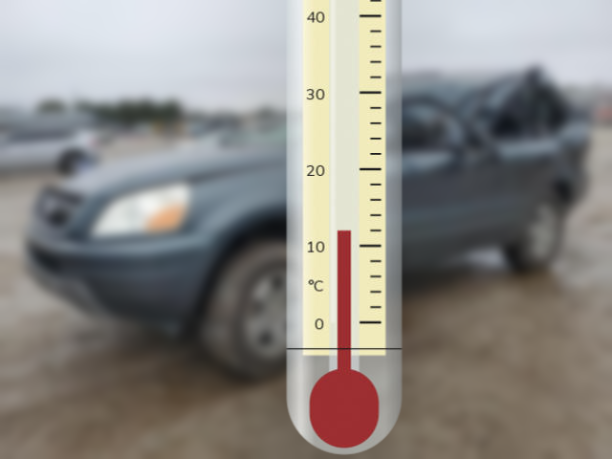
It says 12
